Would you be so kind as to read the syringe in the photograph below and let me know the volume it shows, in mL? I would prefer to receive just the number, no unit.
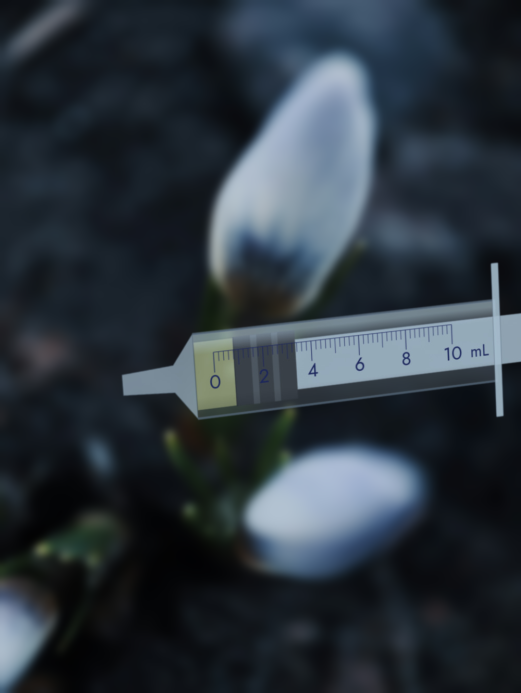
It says 0.8
